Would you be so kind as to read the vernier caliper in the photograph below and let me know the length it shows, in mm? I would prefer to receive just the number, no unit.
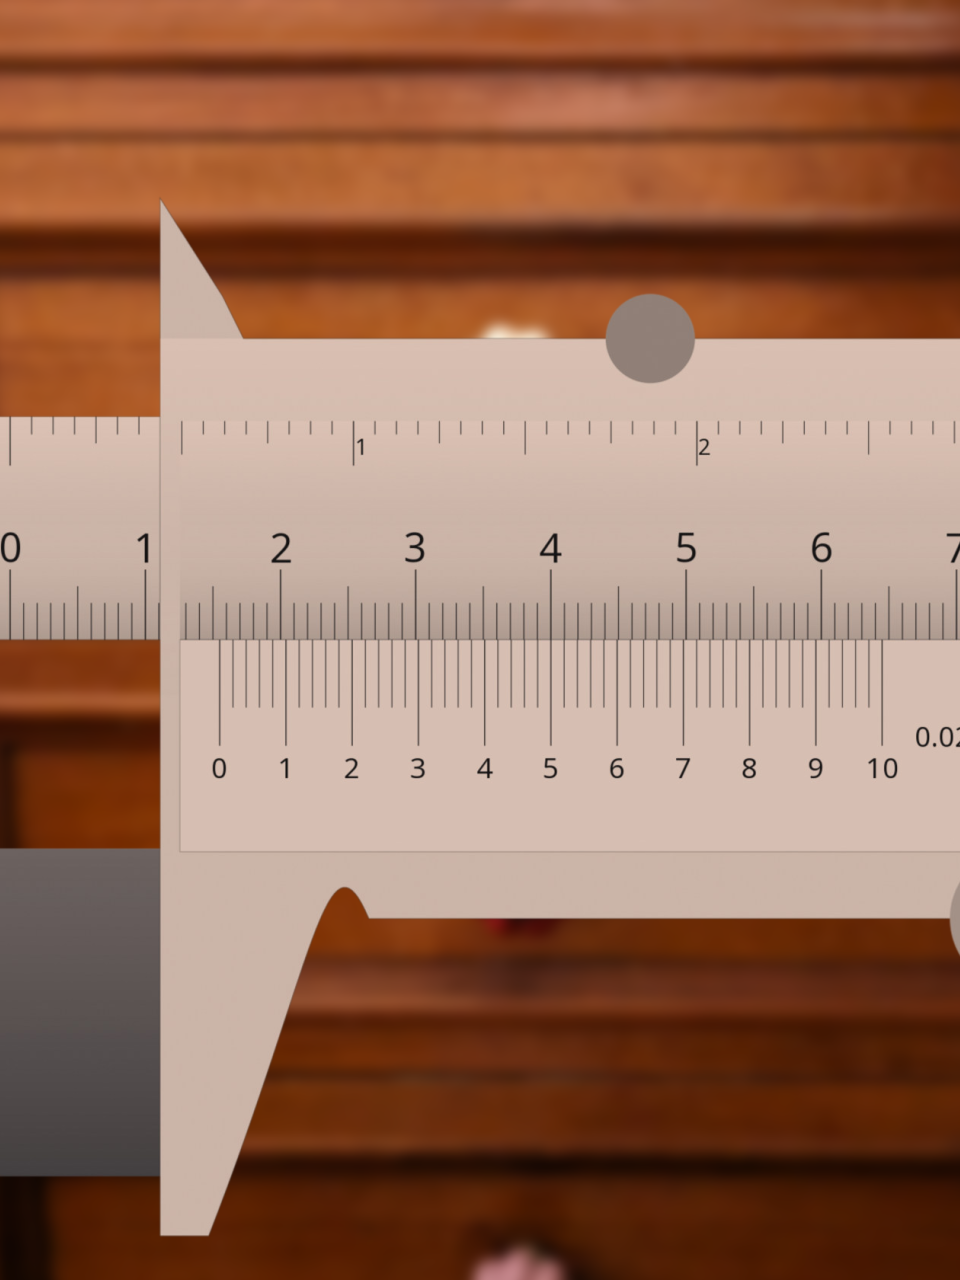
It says 15.5
